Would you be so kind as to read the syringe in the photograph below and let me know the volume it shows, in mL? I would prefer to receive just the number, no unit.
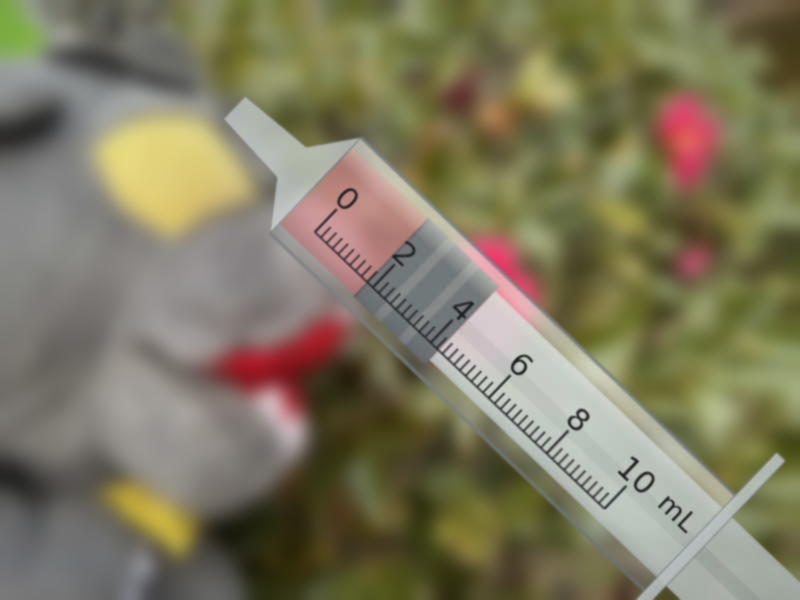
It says 1.8
